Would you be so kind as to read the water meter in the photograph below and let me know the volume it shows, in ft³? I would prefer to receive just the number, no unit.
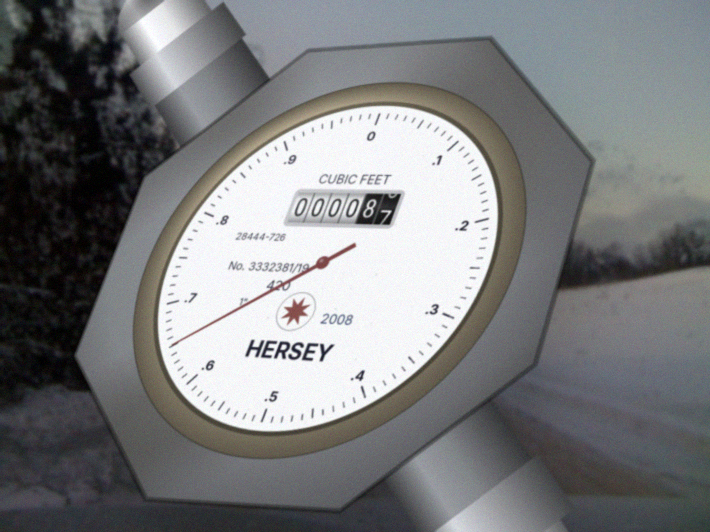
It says 86.65
